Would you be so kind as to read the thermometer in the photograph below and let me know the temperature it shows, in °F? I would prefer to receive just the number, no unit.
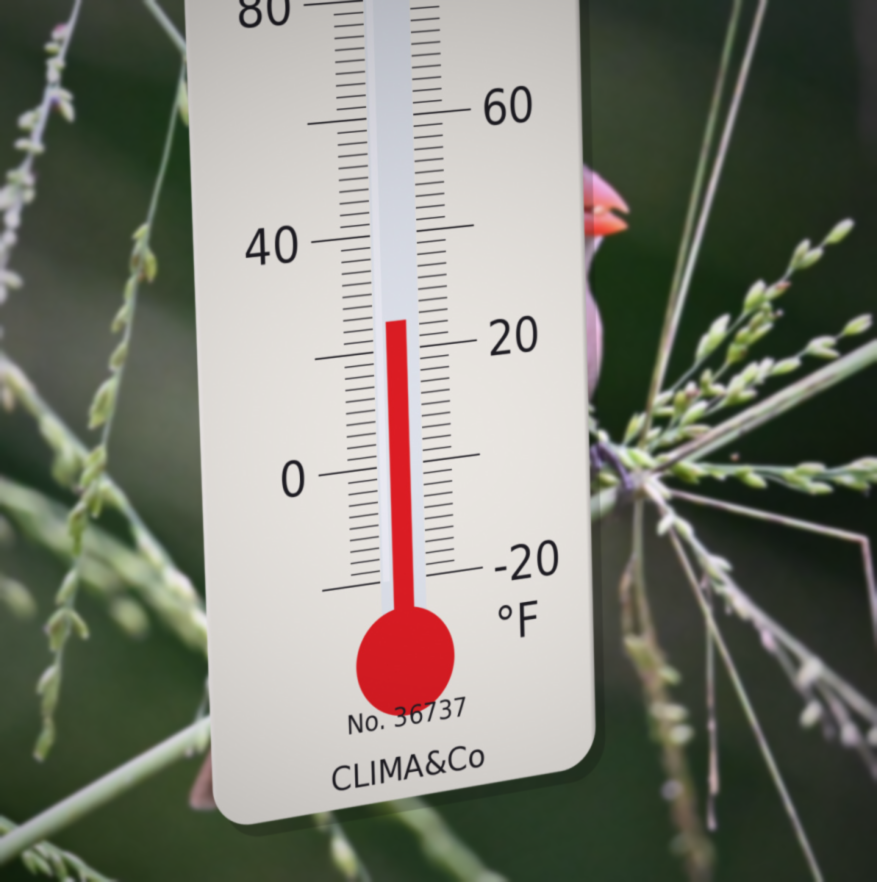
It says 25
